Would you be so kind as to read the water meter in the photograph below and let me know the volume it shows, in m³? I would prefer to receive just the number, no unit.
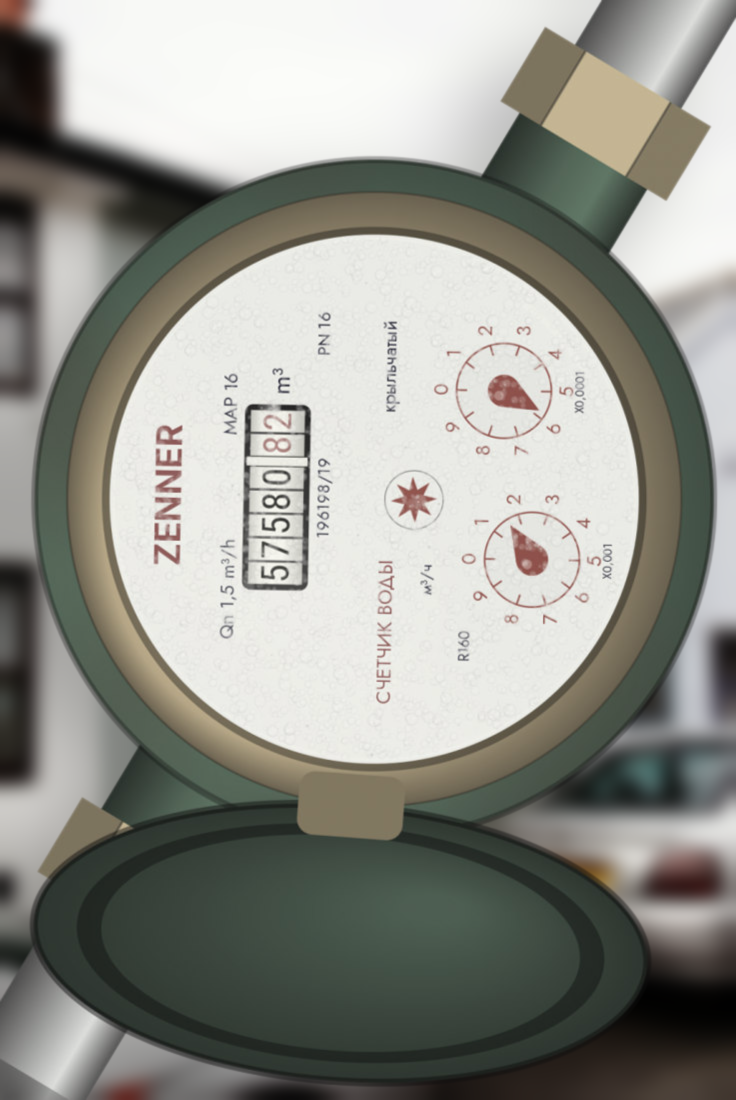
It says 57580.8215
